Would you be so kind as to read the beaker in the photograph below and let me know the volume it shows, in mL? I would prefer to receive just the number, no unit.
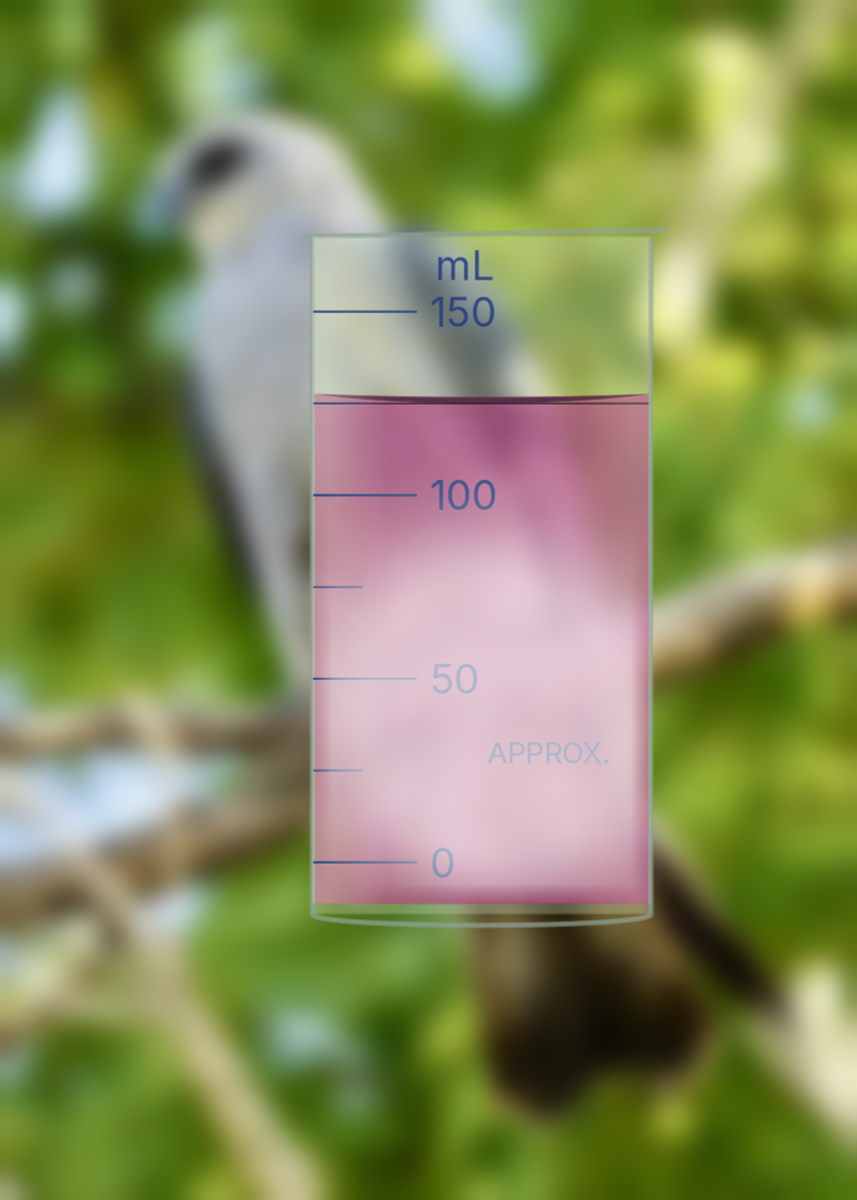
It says 125
